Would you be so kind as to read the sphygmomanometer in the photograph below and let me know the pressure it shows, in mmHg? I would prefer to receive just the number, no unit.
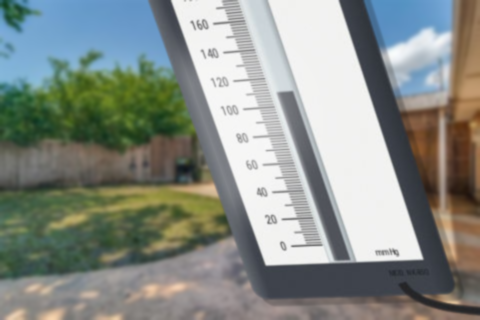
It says 110
